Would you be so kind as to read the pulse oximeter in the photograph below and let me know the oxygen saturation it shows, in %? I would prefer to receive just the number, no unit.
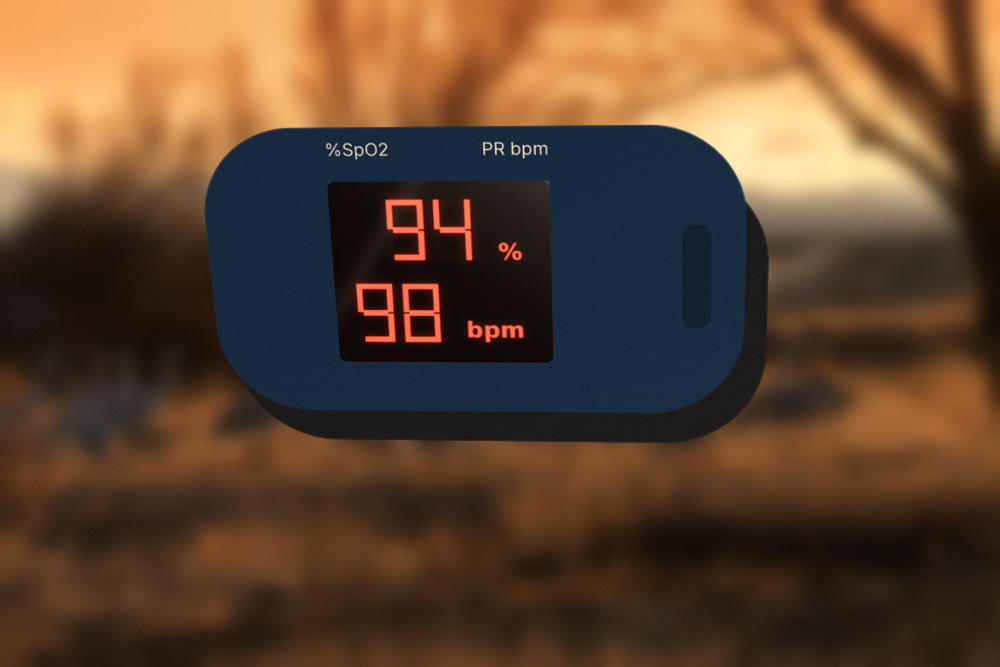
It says 94
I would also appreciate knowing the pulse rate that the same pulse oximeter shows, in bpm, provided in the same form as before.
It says 98
